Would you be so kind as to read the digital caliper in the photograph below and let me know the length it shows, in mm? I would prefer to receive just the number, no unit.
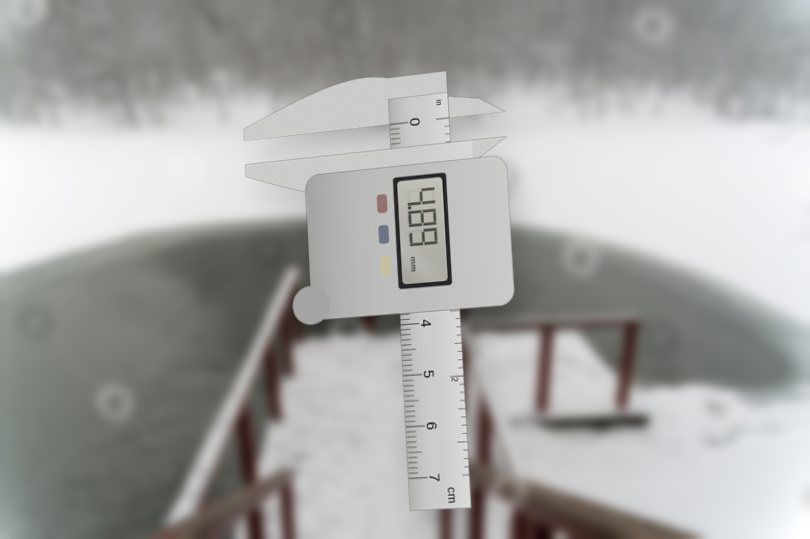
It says 4.89
